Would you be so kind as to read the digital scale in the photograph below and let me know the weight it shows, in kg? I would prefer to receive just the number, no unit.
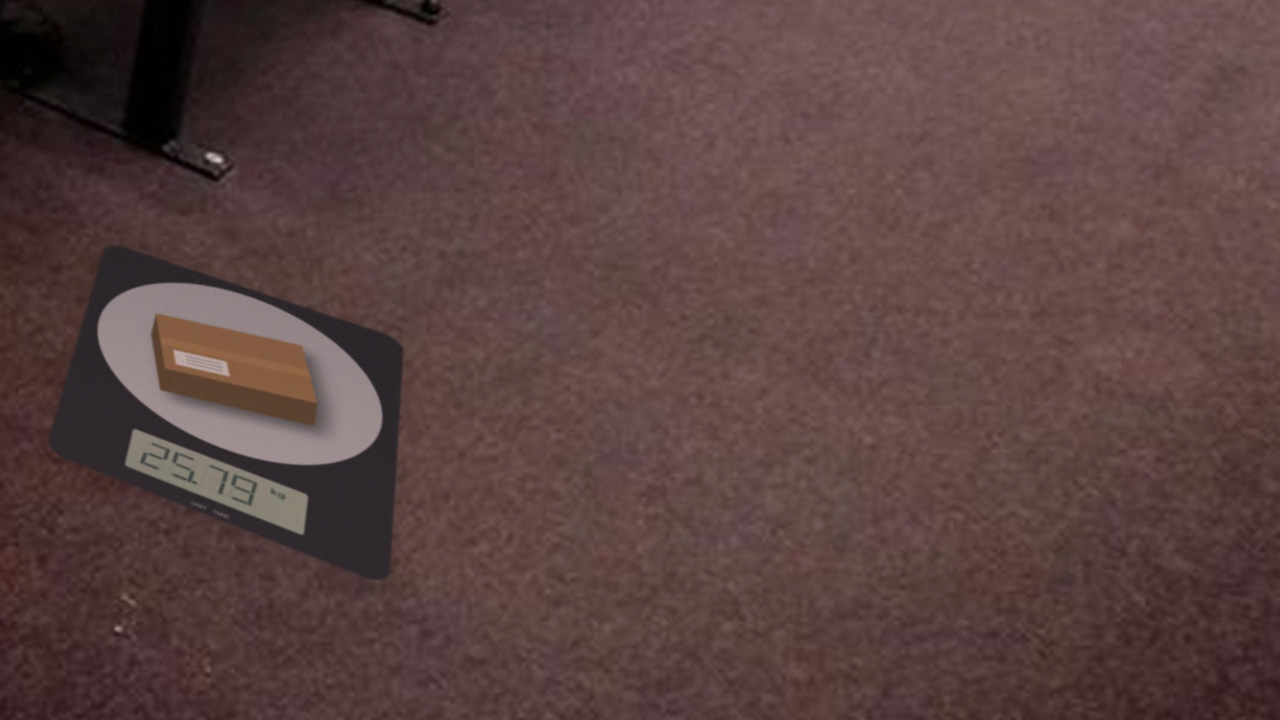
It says 25.79
